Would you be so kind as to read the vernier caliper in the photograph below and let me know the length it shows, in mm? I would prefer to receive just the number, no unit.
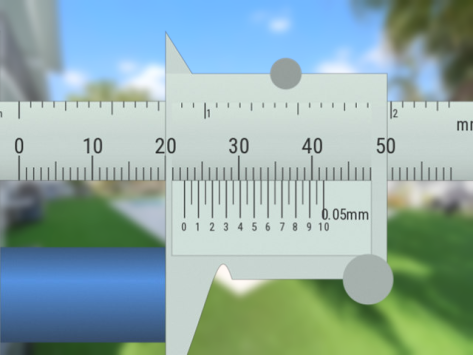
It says 22.6
